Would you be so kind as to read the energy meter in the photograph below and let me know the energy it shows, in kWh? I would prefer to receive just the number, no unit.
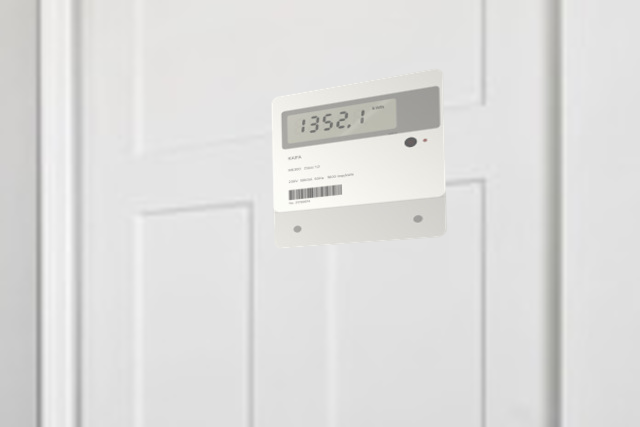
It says 1352.1
